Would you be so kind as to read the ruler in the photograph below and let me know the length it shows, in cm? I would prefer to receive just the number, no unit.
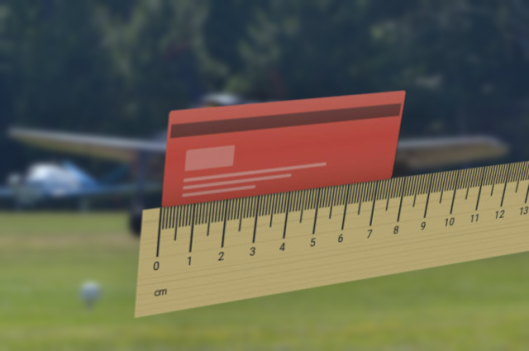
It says 7.5
